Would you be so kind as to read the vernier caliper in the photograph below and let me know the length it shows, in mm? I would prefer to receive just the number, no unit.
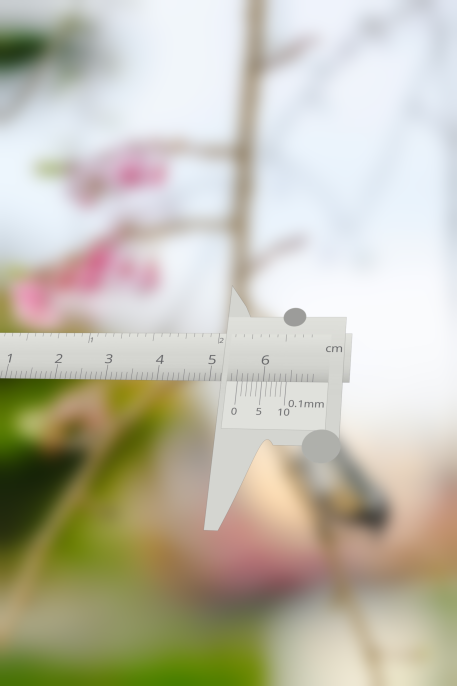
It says 55.2
